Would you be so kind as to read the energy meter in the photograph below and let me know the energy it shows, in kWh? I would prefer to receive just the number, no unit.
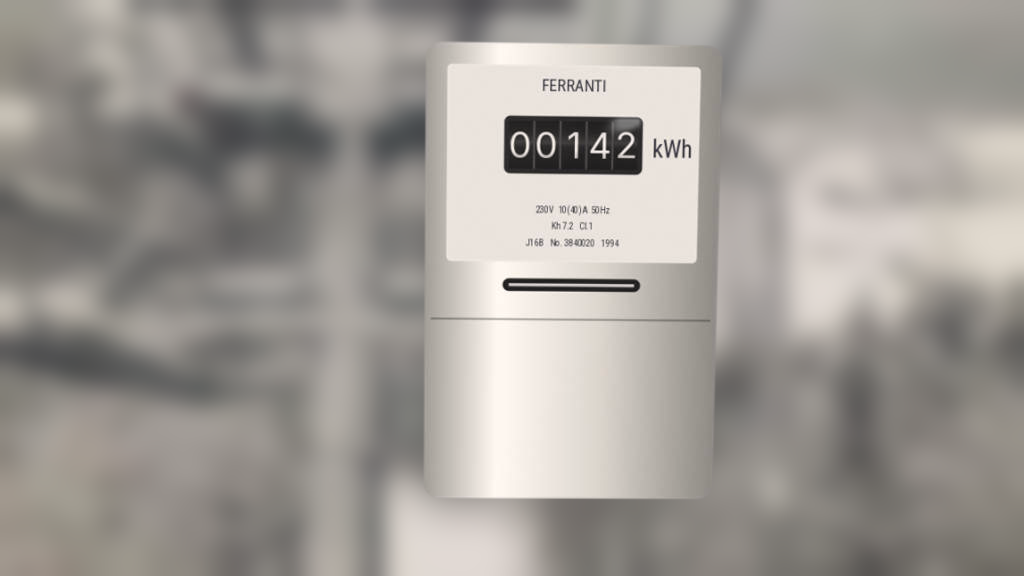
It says 142
